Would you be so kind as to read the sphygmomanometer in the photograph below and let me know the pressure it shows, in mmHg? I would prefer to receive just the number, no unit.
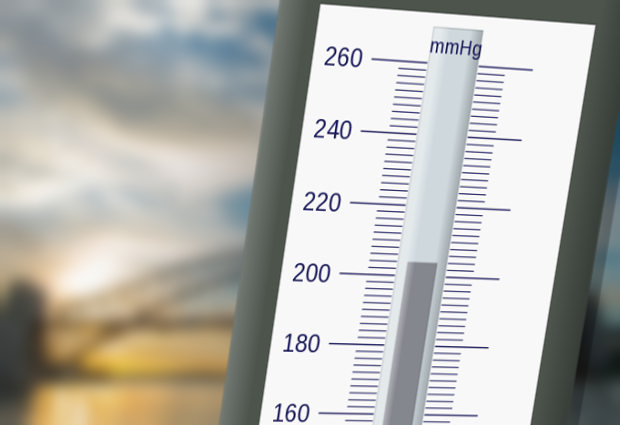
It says 204
